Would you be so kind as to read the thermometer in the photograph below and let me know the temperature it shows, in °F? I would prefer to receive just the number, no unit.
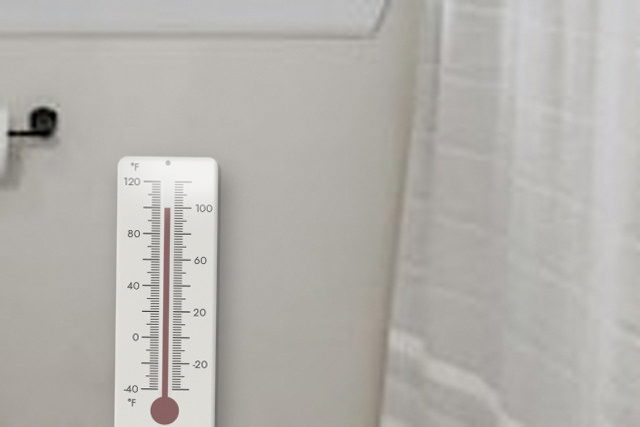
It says 100
